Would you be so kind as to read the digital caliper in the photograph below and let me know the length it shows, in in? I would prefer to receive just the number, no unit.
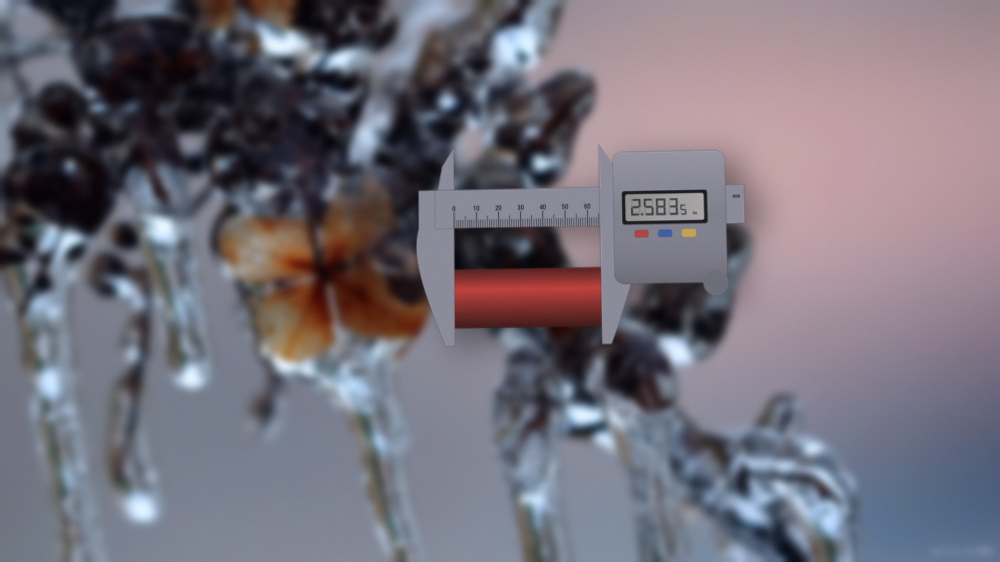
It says 2.5835
